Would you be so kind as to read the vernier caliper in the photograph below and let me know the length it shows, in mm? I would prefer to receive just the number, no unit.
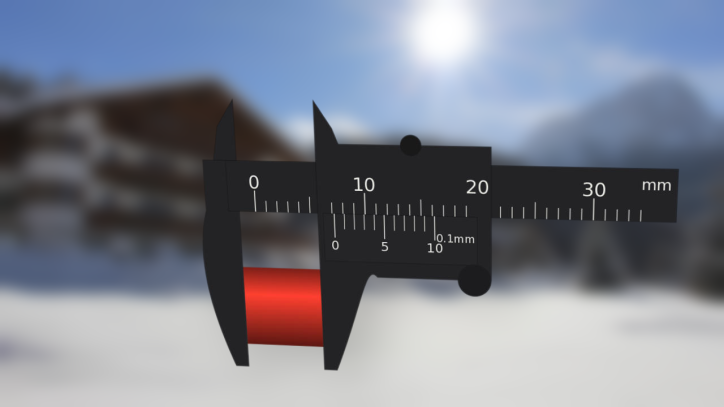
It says 7.2
